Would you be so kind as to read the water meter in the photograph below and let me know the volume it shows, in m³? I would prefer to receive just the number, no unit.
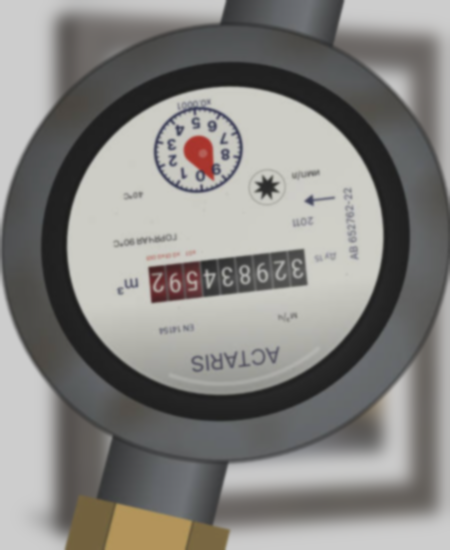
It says 329834.5919
